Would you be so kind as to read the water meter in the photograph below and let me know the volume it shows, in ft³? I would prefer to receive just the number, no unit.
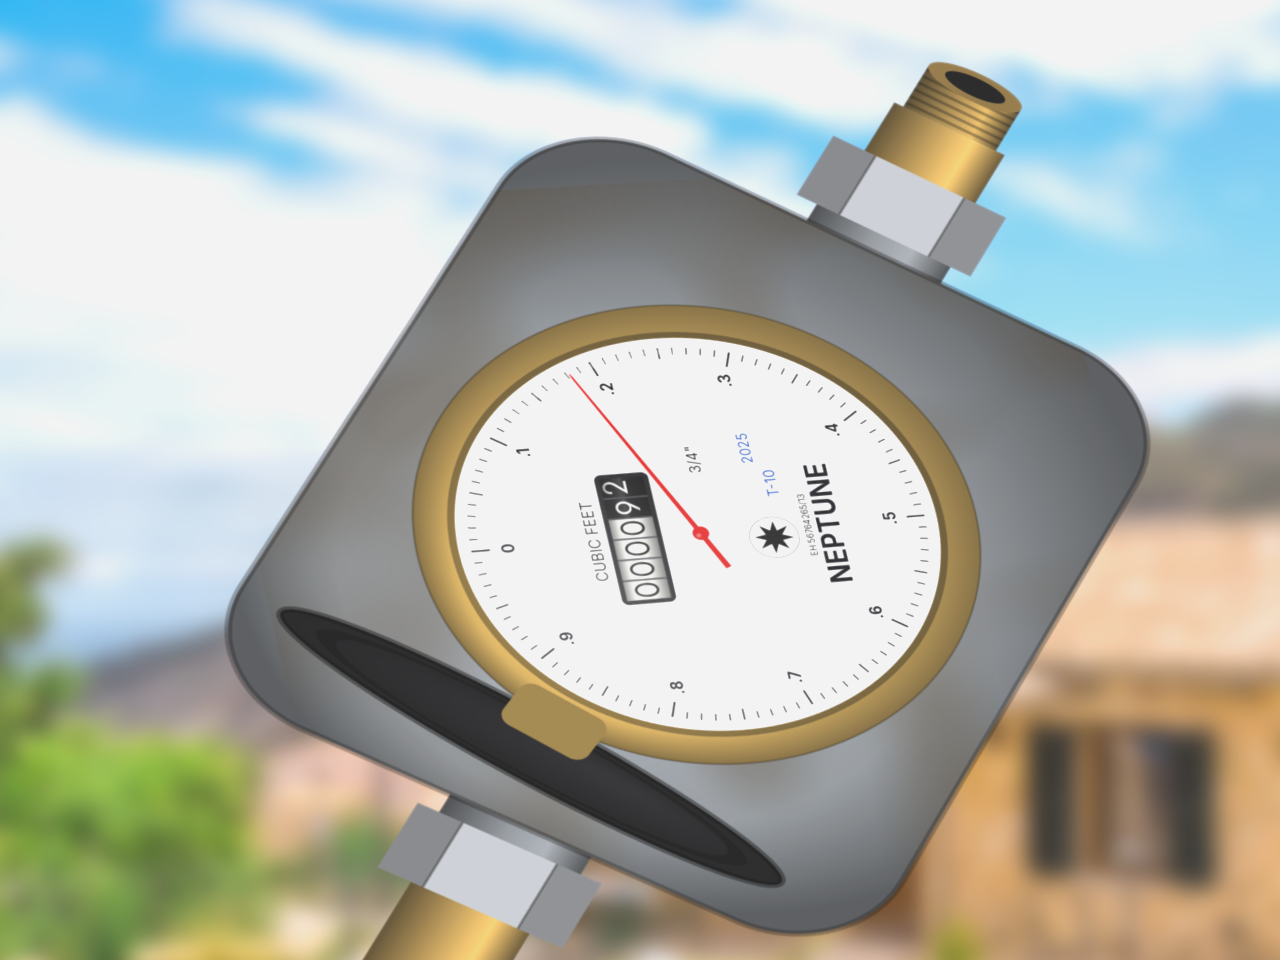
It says 92.18
